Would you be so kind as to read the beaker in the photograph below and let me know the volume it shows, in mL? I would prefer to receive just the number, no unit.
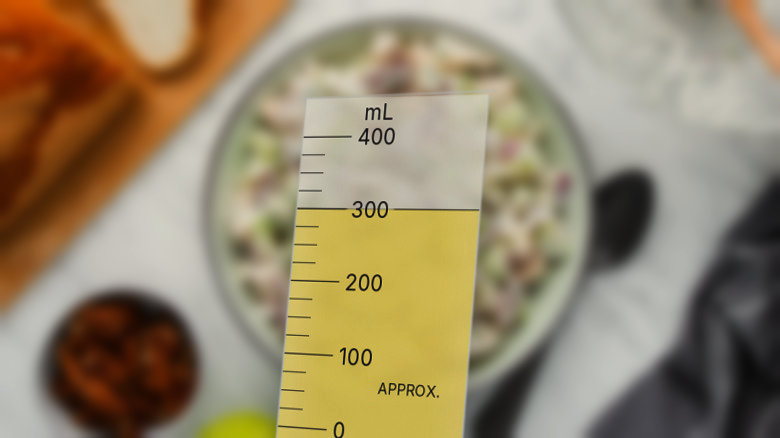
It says 300
